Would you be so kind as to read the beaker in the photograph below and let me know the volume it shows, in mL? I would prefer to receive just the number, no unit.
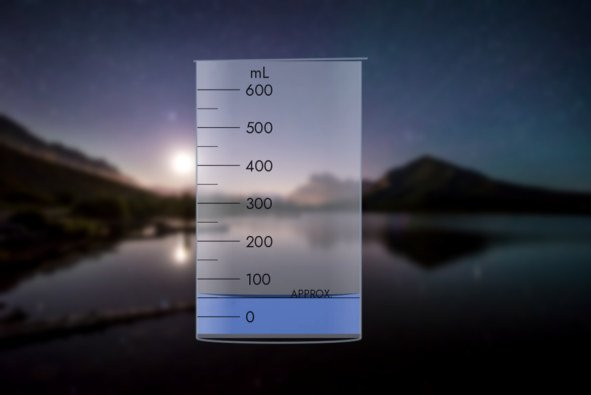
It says 50
